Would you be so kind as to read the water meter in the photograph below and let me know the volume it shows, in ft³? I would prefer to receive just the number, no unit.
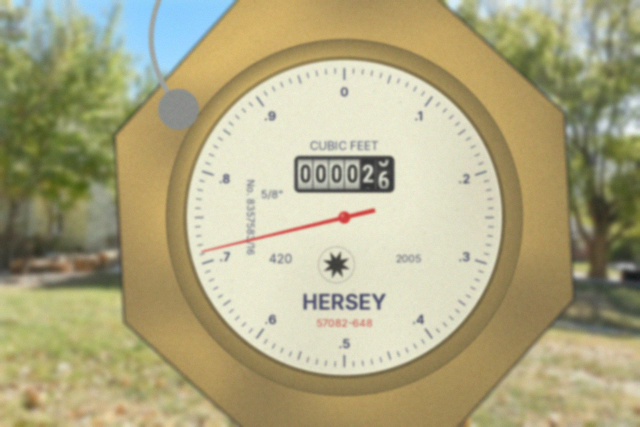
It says 25.71
